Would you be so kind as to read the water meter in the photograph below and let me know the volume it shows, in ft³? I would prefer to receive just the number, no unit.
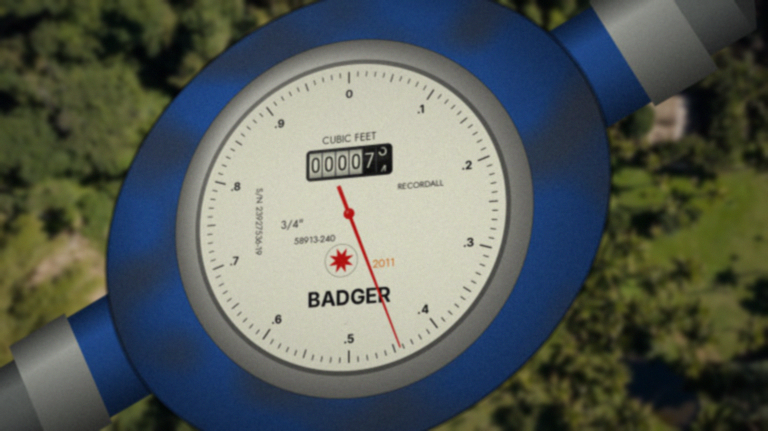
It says 73.44
